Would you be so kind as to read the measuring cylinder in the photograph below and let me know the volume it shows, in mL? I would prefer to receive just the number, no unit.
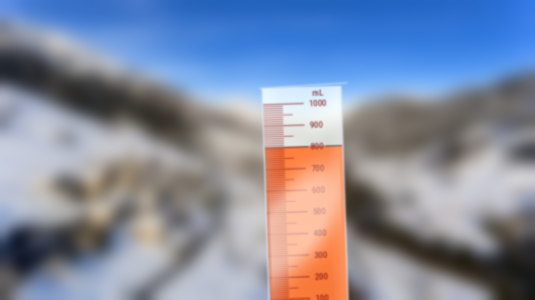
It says 800
